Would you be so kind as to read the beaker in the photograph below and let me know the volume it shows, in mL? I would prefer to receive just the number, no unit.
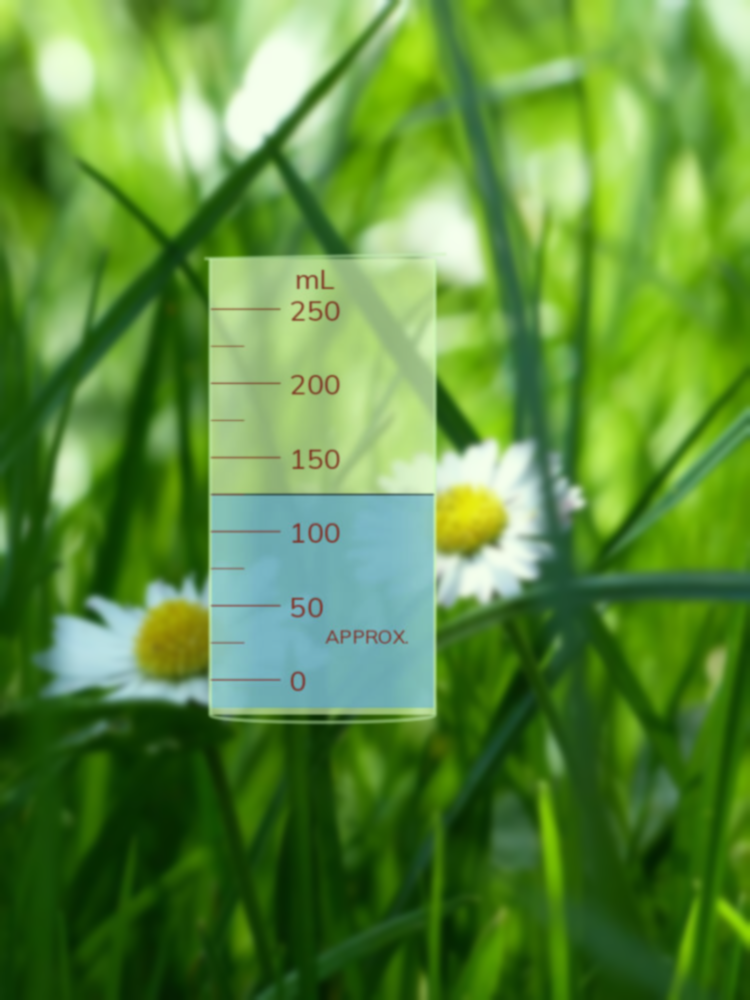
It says 125
